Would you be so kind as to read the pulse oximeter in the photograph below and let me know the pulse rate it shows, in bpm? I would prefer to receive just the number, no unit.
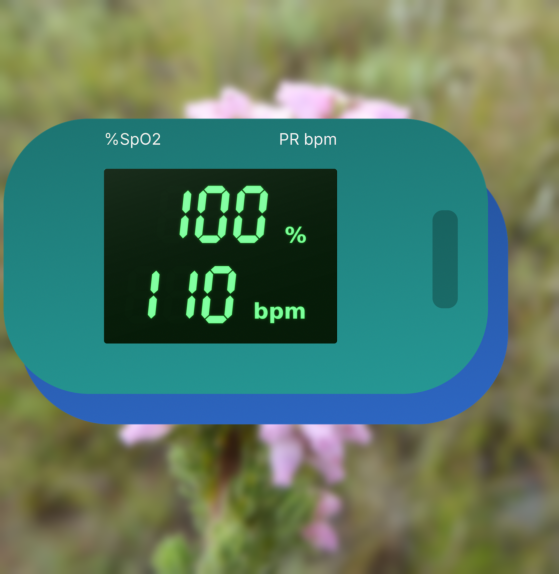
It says 110
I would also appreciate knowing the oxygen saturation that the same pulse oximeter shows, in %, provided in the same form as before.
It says 100
